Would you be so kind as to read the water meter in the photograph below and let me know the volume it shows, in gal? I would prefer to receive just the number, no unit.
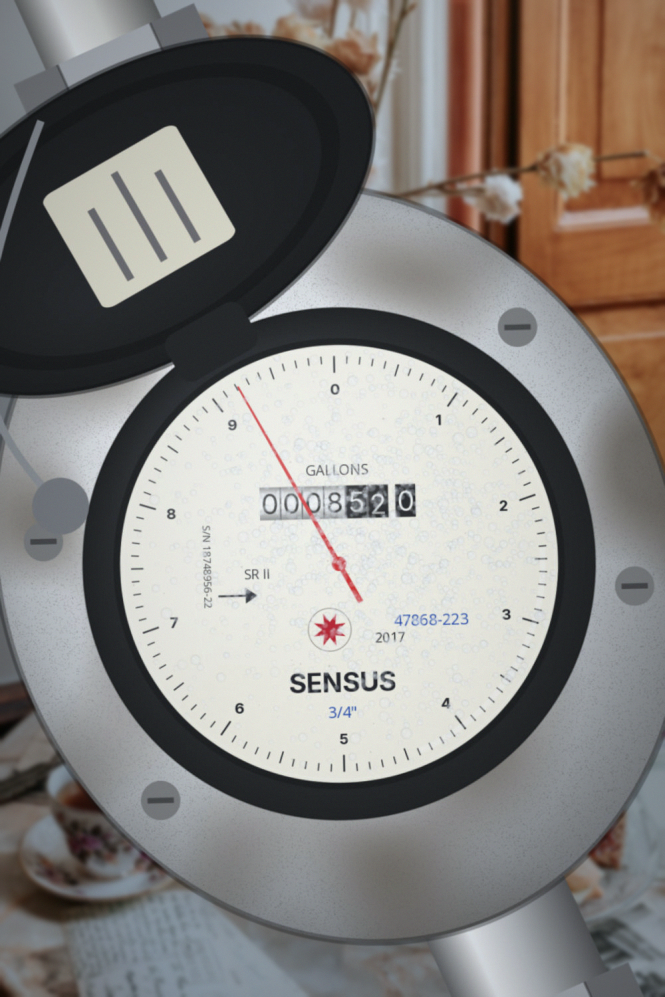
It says 8519.2
